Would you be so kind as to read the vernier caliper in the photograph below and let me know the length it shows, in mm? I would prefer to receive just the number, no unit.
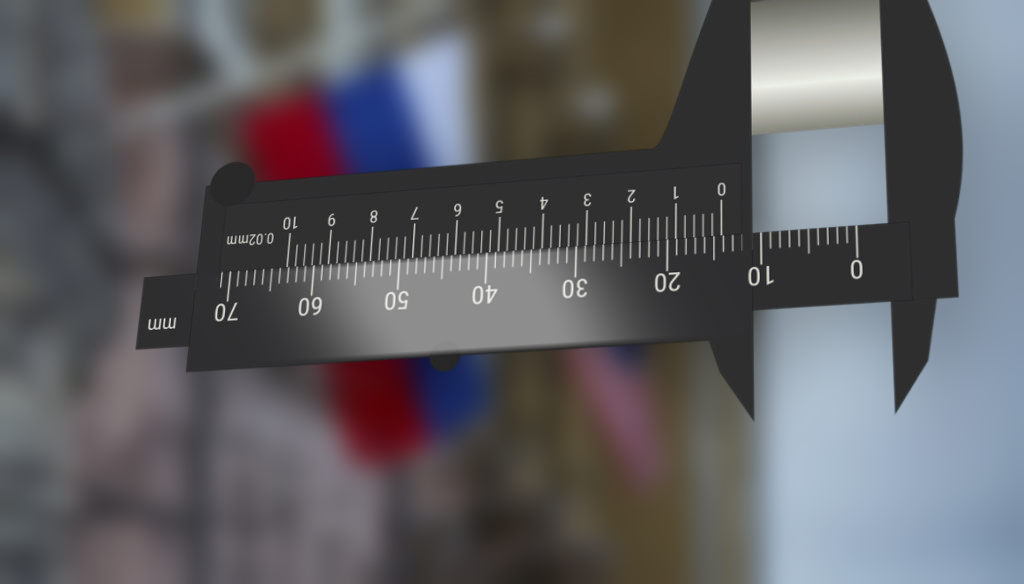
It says 14.2
